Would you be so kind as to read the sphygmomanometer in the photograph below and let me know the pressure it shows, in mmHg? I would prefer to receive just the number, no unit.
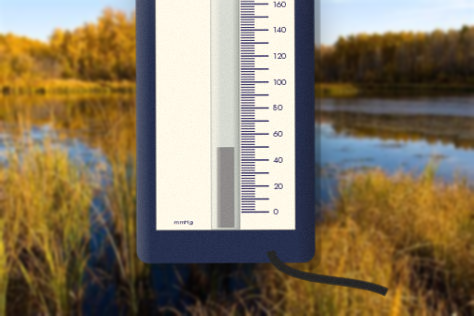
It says 50
